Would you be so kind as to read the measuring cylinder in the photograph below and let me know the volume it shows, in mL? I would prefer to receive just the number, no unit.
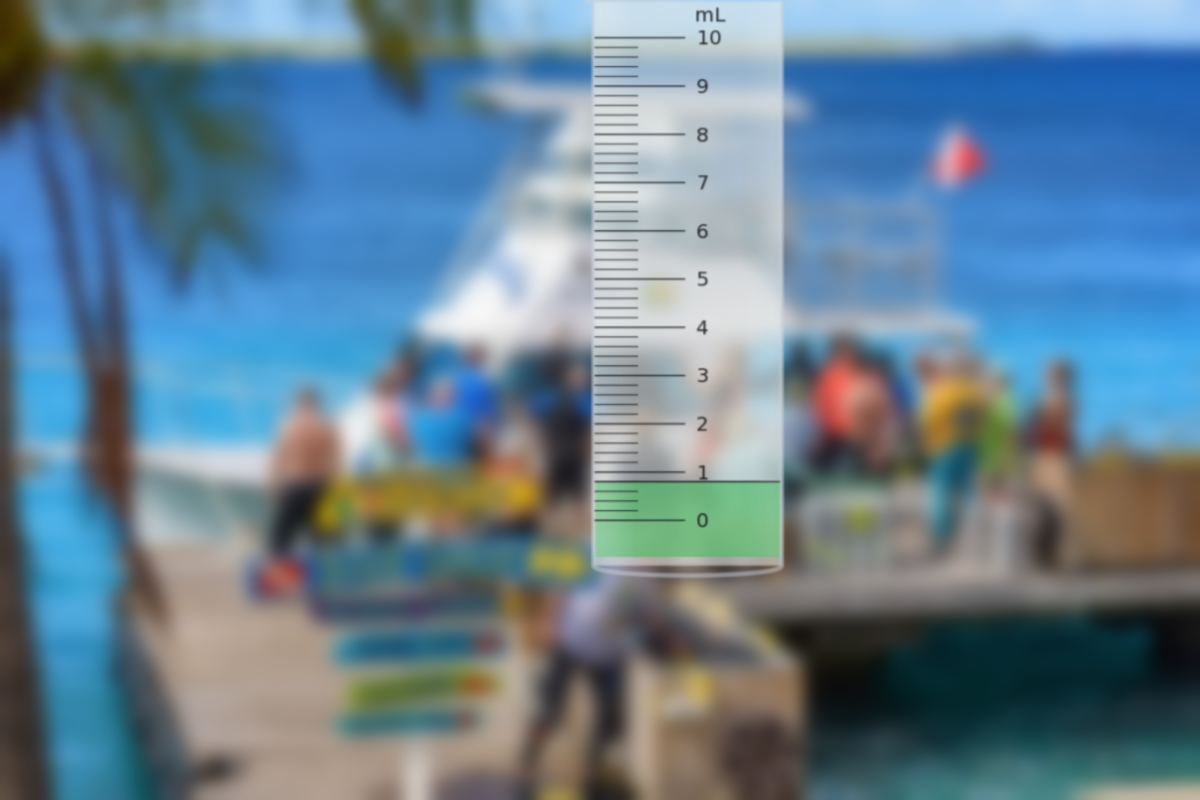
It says 0.8
